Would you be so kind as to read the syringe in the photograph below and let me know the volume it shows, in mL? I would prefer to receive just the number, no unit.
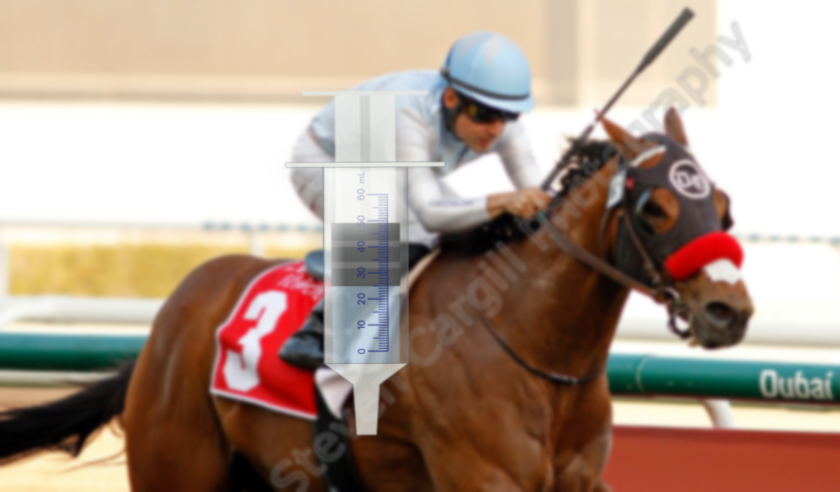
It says 25
